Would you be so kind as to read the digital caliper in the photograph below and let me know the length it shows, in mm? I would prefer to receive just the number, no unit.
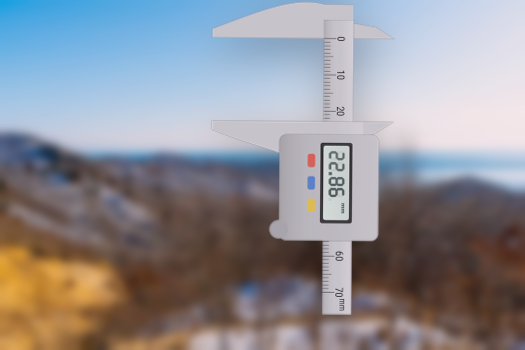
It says 22.86
